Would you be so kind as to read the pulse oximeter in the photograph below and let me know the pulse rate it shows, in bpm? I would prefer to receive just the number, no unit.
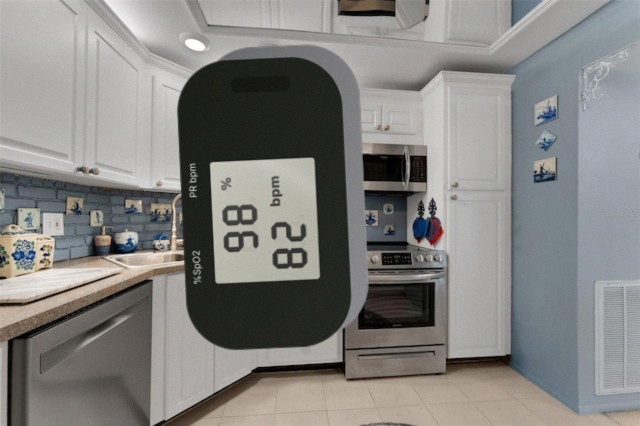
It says 82
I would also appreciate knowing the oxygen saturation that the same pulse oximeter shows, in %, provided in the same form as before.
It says 98
